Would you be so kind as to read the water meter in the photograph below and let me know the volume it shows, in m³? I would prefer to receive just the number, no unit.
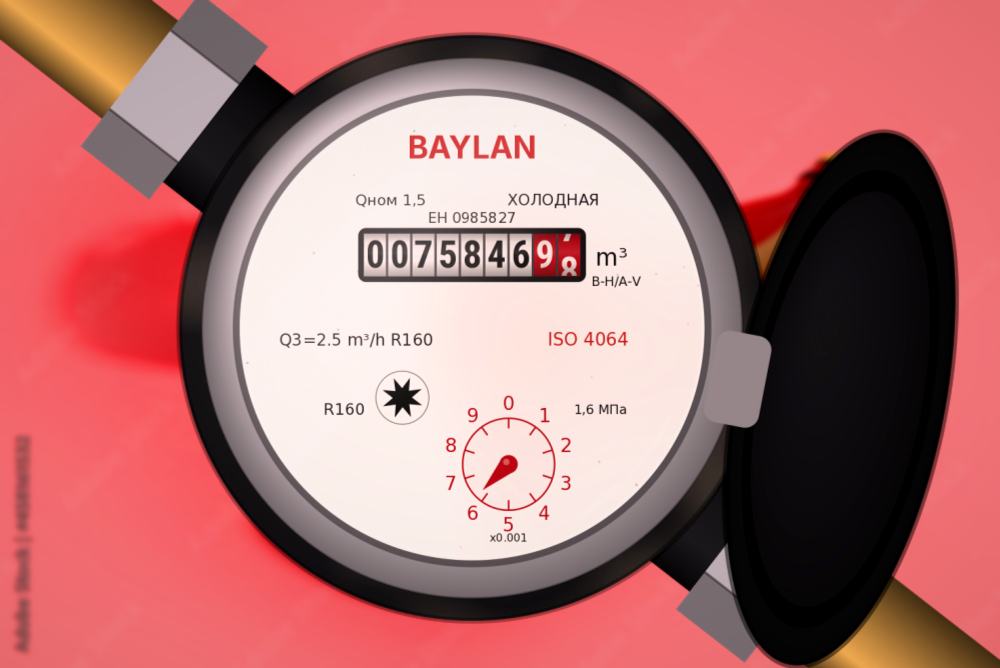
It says 75846.976
